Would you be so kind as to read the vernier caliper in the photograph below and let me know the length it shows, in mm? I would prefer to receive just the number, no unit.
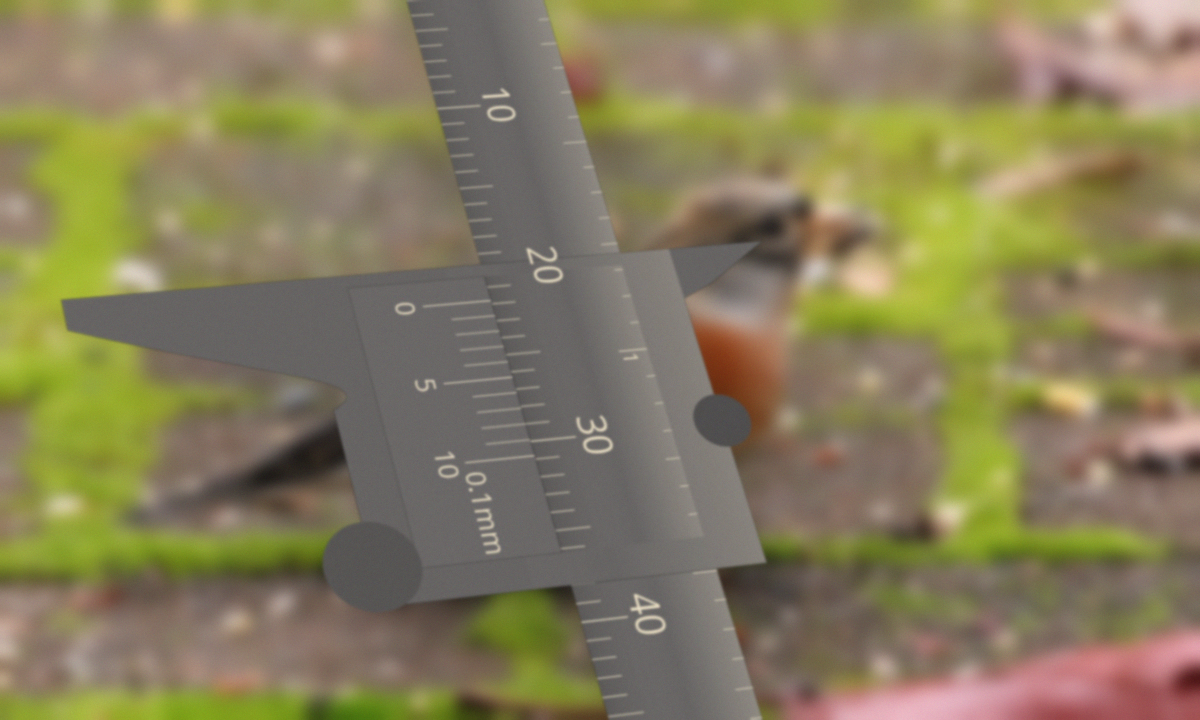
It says 21.8
